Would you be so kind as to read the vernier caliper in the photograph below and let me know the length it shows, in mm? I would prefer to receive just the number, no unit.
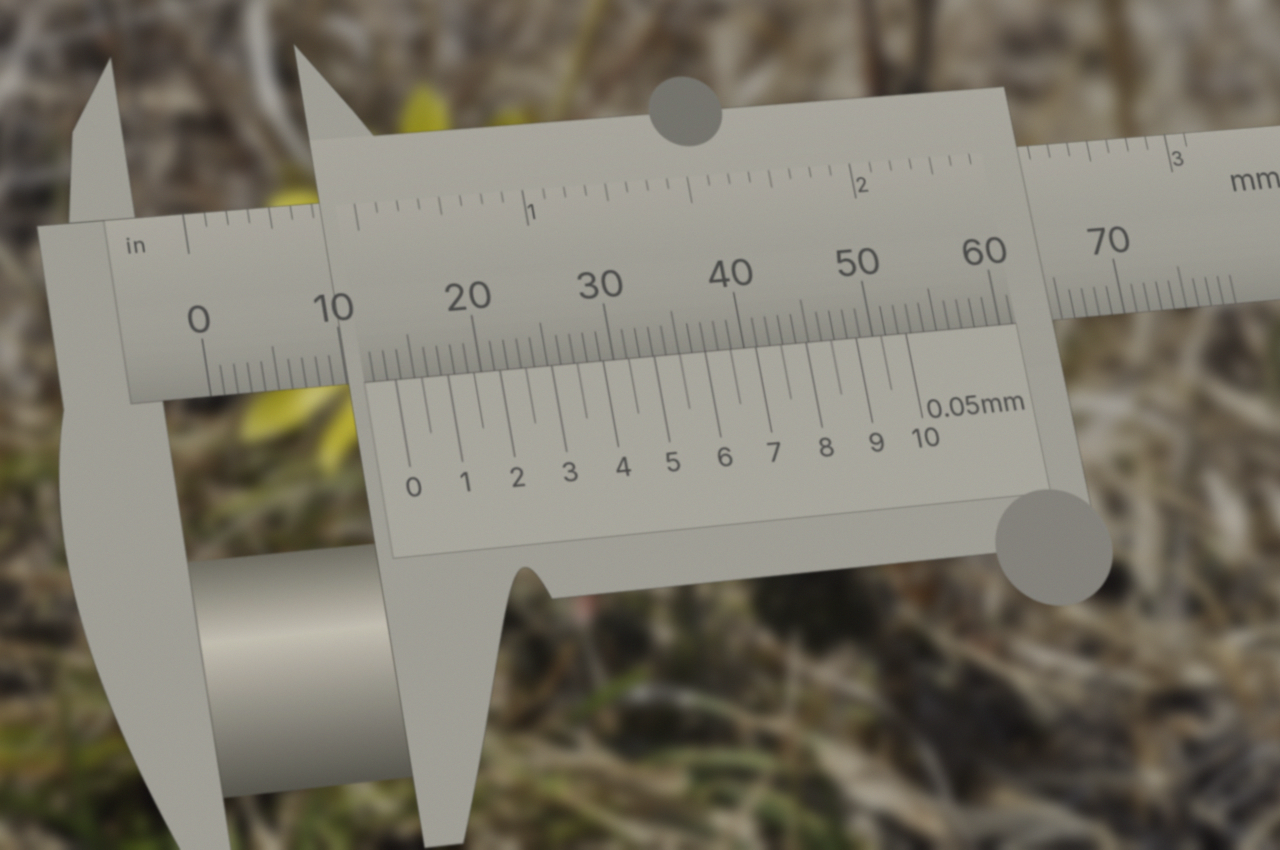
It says 13.6
